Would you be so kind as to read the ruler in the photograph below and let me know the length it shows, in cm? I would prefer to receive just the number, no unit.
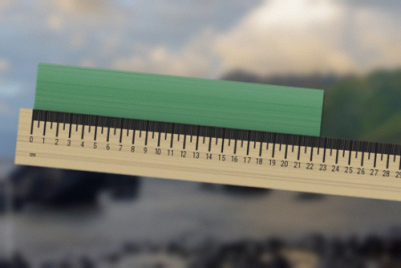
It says 22.5
